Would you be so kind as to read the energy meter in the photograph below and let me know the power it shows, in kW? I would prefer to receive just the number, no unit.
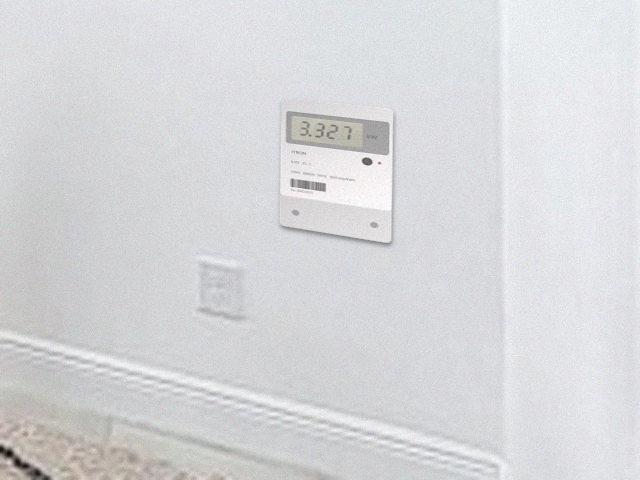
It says 3.327
